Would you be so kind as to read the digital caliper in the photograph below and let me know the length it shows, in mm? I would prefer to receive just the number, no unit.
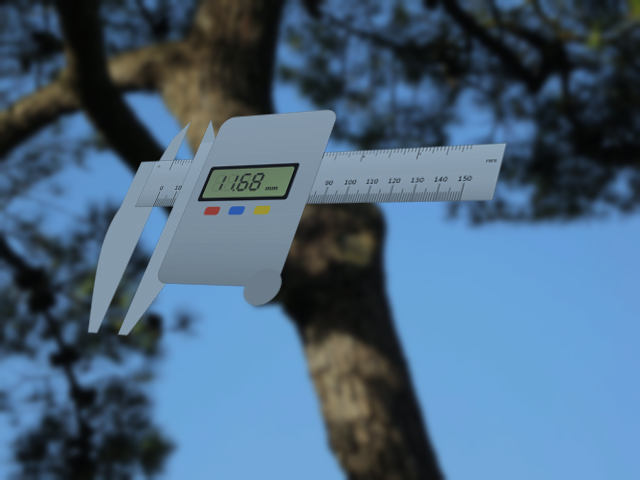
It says 11.68
